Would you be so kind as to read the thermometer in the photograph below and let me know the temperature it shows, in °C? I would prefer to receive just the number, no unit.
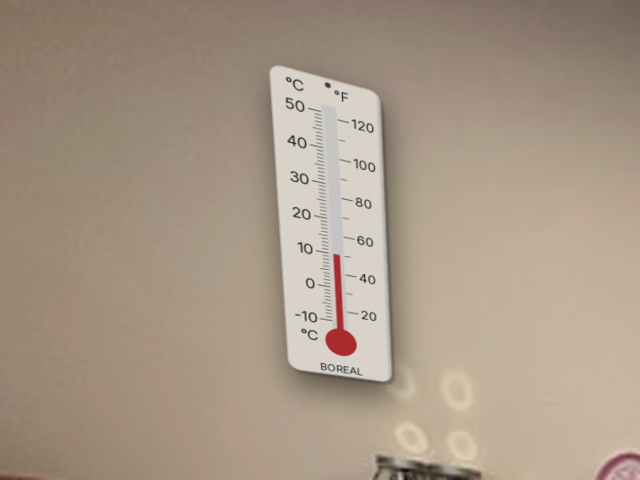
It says 10
